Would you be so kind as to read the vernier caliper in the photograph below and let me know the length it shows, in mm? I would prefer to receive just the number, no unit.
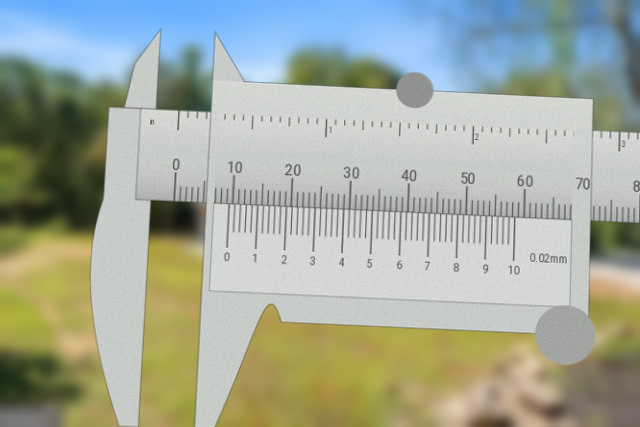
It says 9.4
